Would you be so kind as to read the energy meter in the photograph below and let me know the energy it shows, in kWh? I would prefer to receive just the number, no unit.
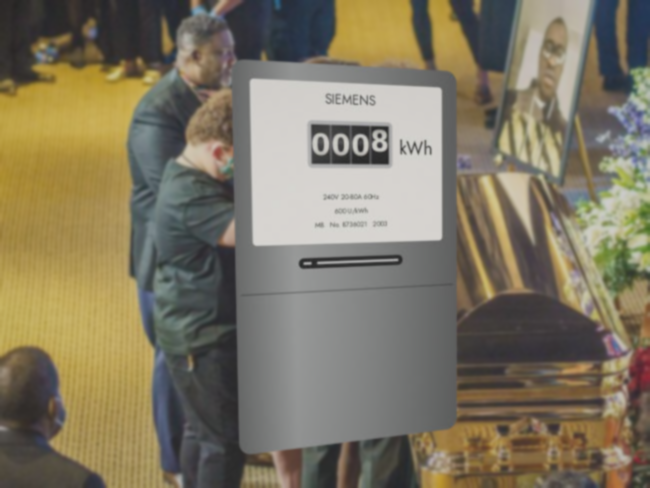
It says 8
